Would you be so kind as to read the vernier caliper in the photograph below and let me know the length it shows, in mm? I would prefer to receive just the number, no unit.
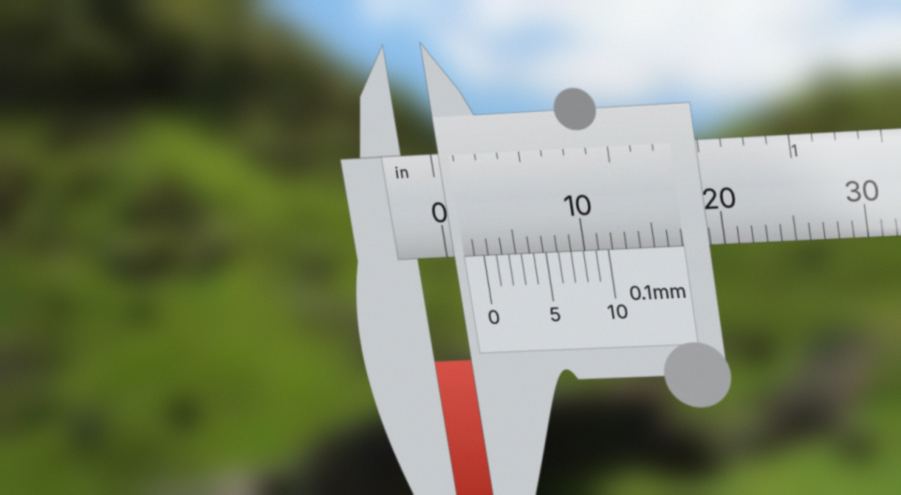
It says 2.7
